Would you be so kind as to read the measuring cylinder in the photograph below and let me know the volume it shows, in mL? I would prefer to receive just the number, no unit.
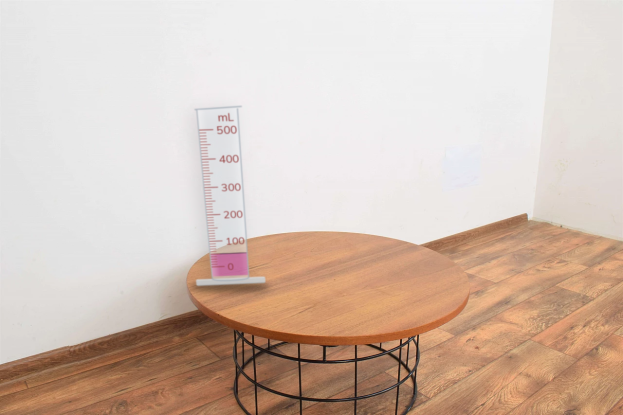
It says 50
